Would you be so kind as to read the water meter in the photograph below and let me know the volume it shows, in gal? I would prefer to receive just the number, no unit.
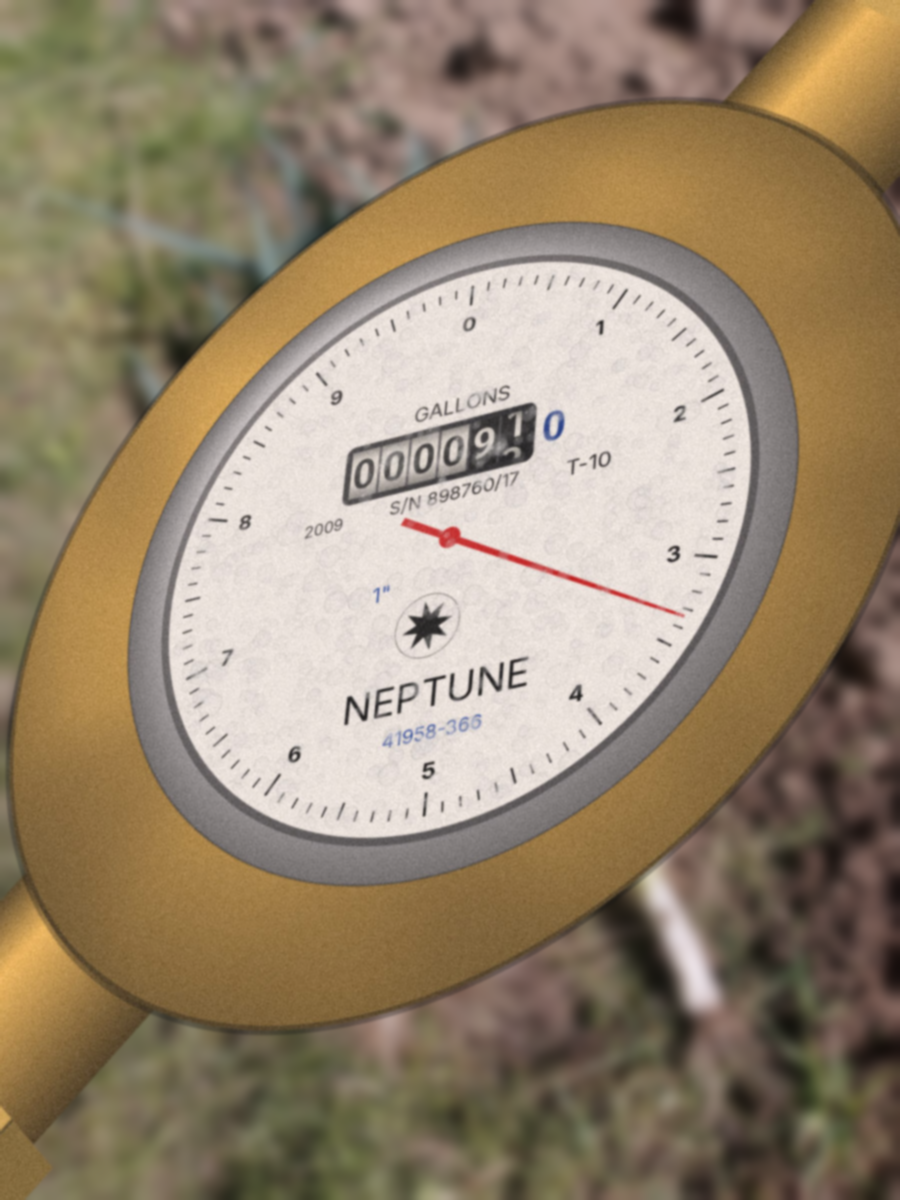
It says 913.3
